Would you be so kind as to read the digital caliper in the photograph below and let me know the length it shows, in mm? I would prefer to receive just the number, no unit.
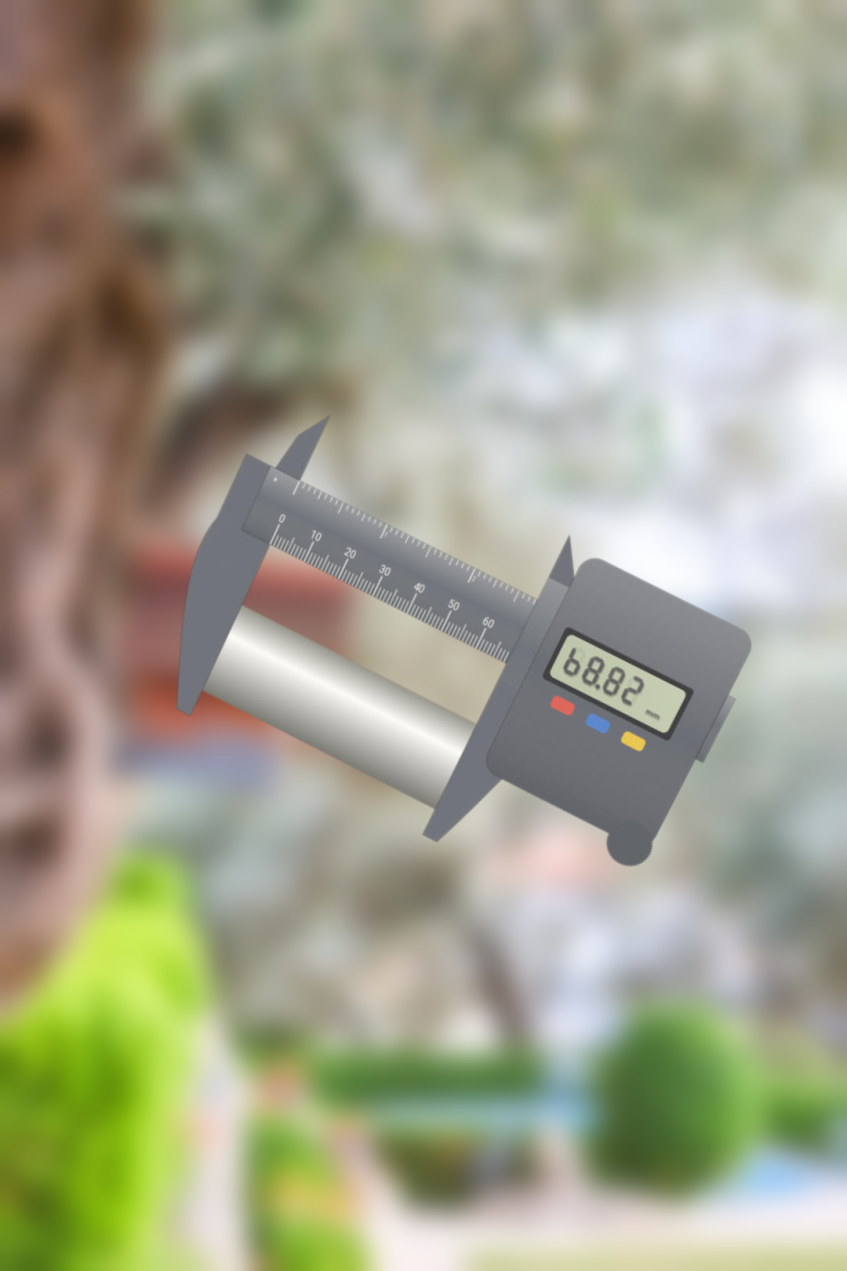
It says 68.82
